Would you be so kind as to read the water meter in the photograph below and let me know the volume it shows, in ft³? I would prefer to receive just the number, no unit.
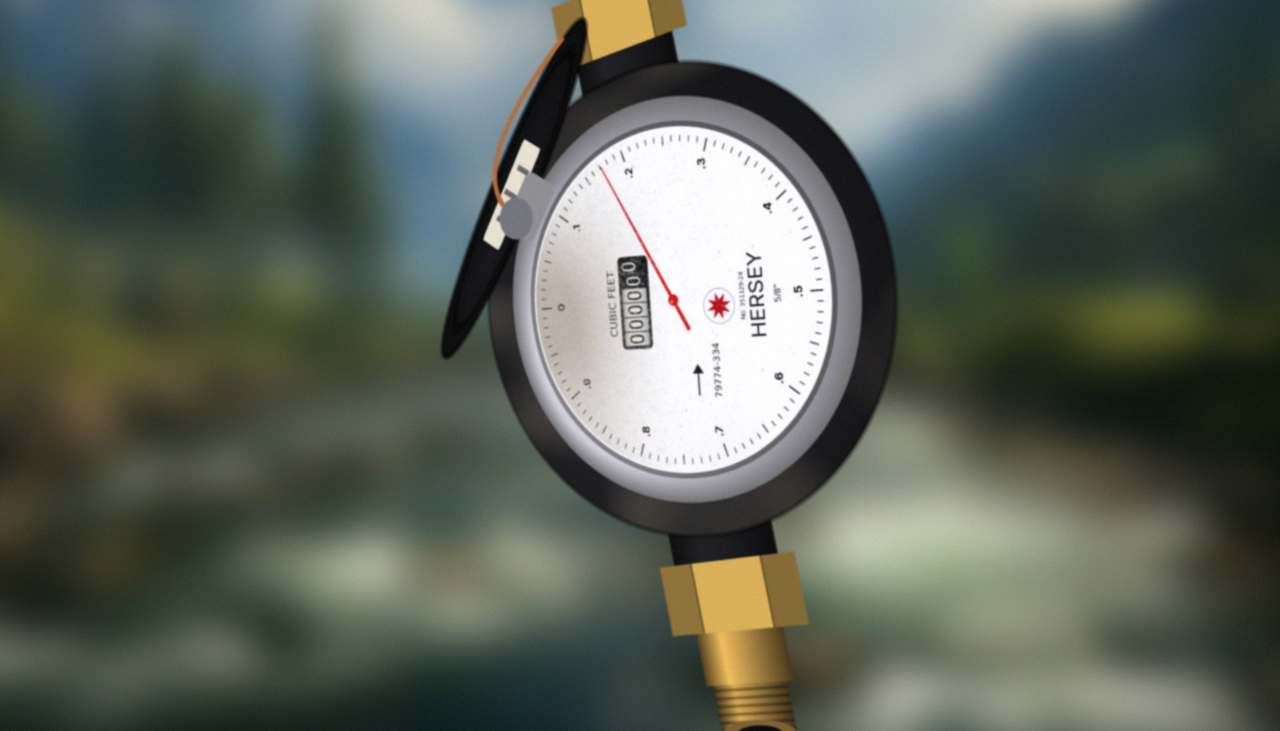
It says 0.17
